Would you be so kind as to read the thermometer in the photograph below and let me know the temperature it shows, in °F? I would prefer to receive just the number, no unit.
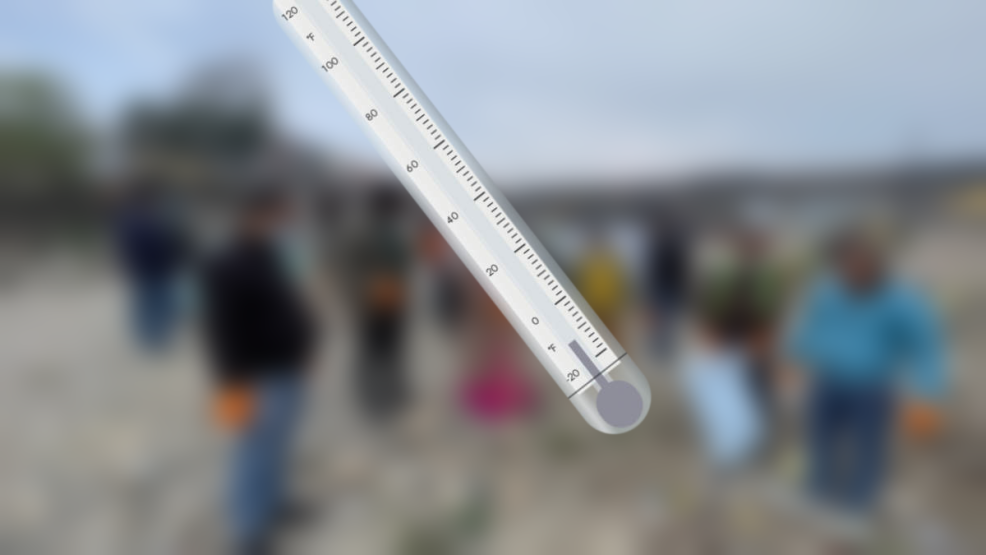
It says -12
